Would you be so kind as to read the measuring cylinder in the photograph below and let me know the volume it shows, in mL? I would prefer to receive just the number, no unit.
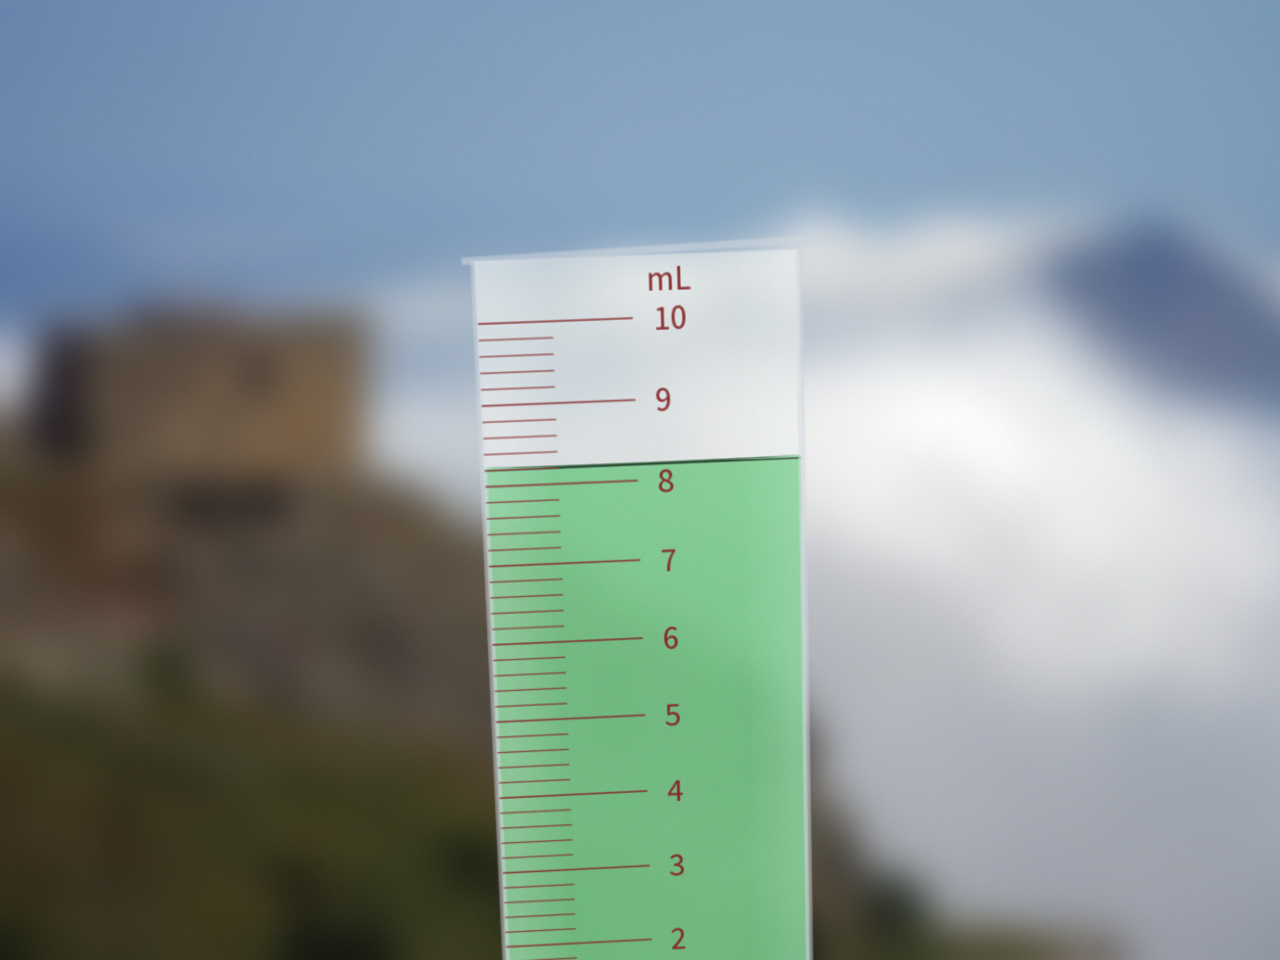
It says 8.2
